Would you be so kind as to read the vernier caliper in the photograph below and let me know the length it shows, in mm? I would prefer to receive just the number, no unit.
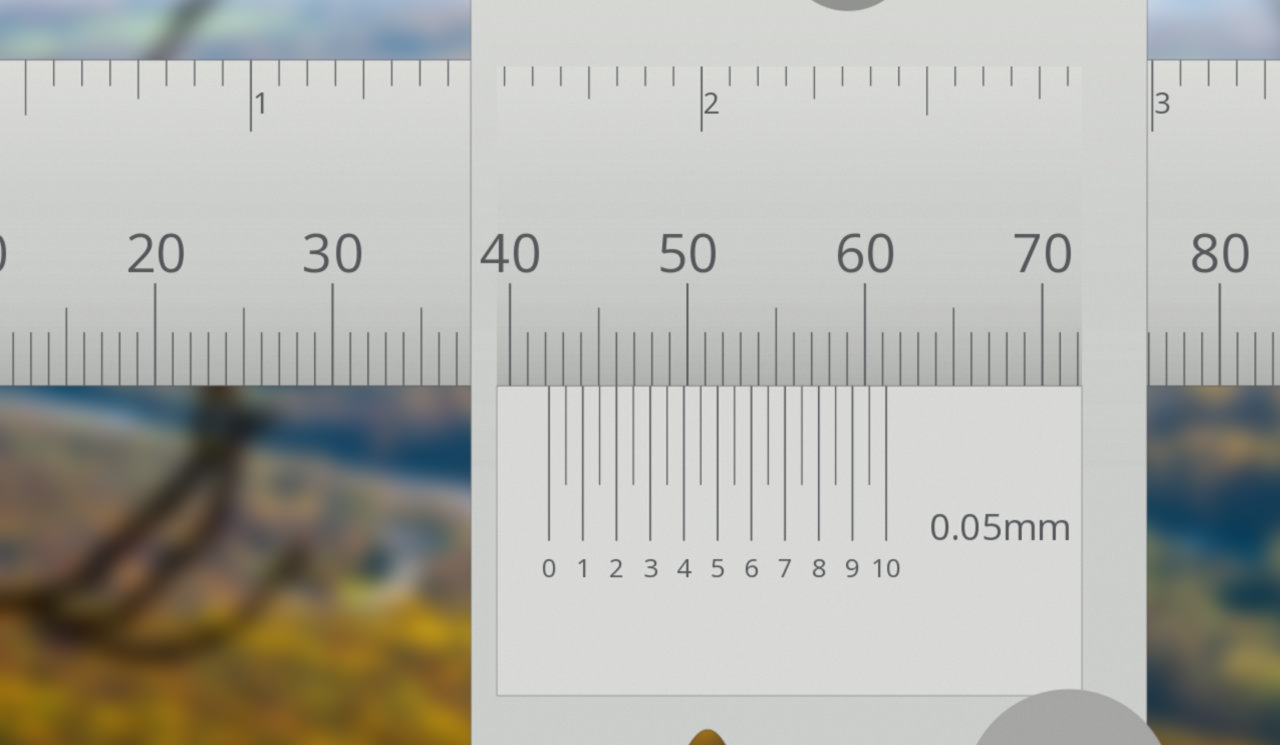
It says 42.2
